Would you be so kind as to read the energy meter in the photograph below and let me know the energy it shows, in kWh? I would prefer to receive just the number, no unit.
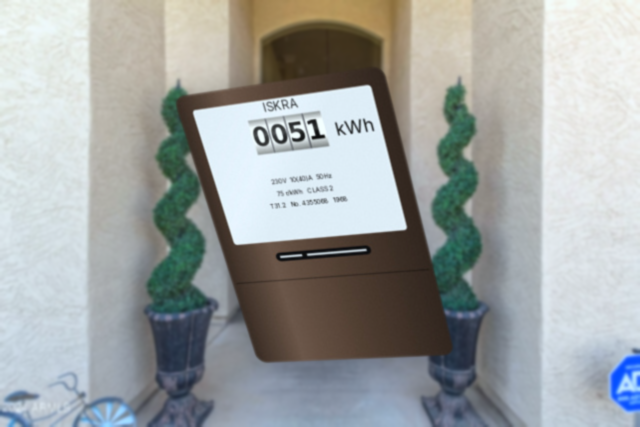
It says 51
